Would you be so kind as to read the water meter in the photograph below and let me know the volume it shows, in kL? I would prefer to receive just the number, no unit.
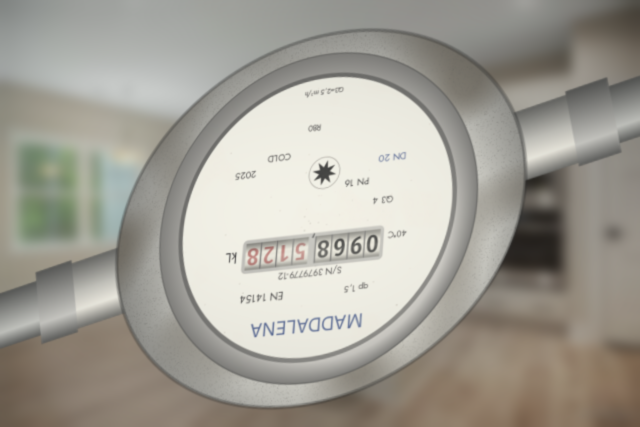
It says 968.5128
